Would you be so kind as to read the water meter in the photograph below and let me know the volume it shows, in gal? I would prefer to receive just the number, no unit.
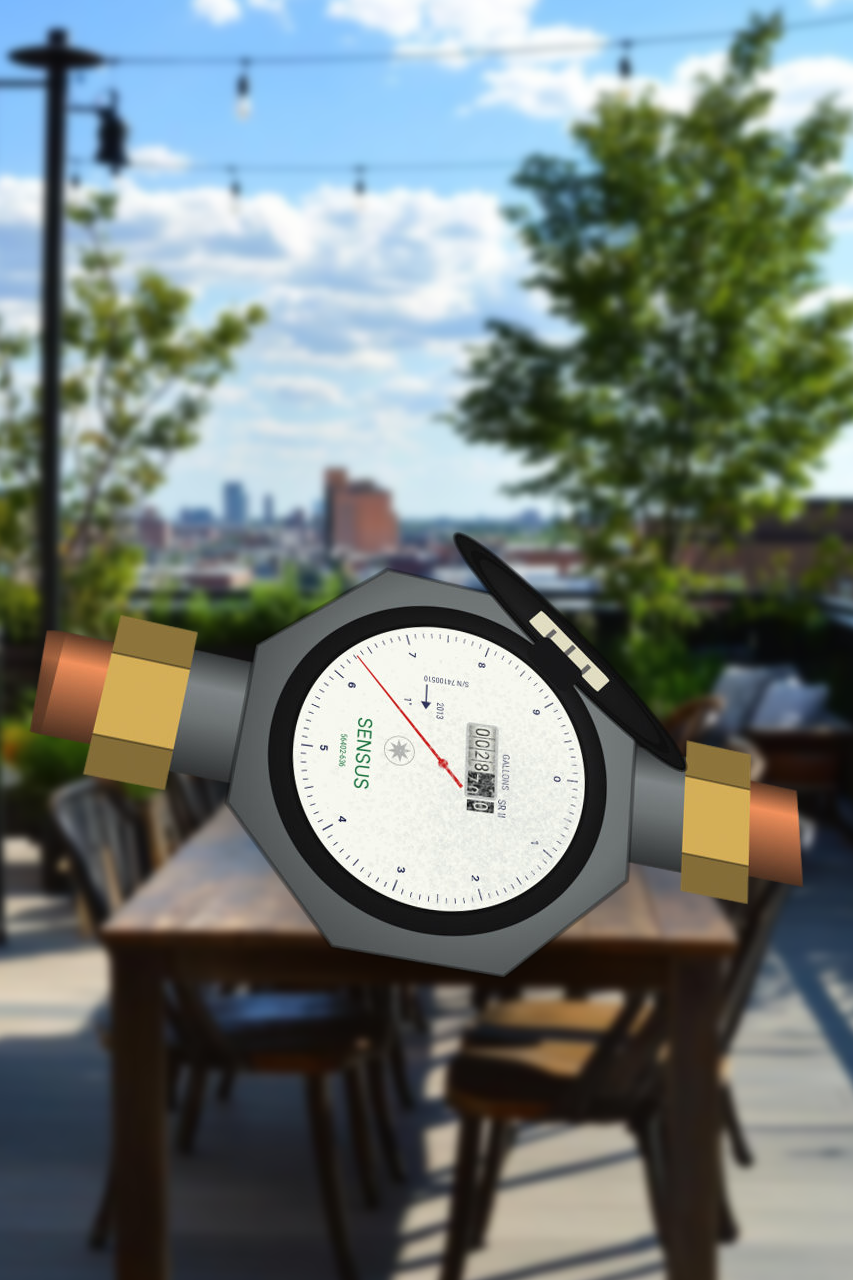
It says 28696.3
